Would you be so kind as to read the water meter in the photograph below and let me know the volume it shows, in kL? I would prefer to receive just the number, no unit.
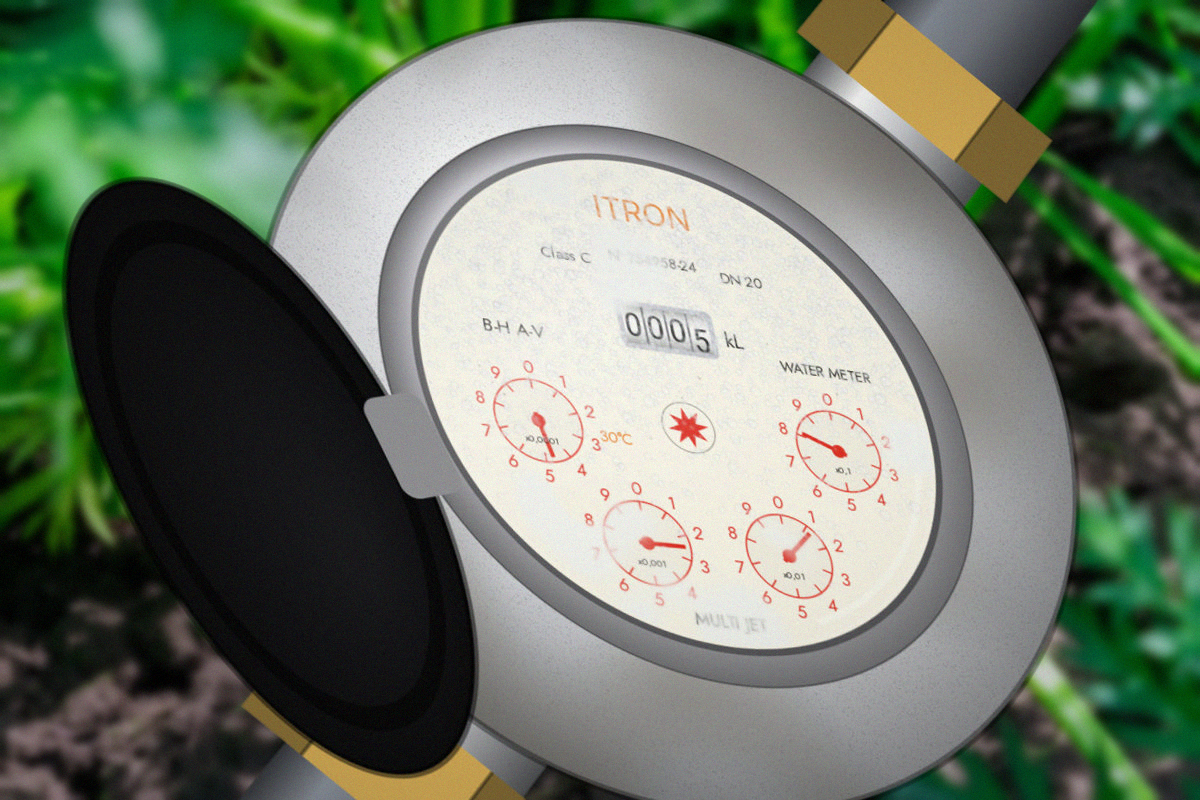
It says 4.8124
